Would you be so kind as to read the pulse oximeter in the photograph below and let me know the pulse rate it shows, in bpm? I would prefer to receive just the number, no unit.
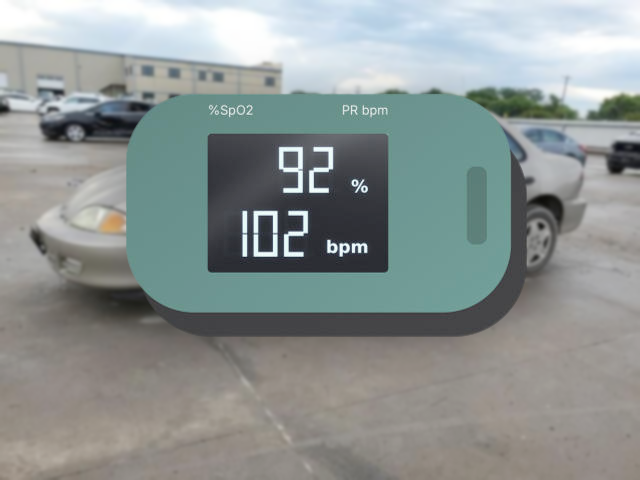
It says 102
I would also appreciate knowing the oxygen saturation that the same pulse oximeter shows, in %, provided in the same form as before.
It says 92
